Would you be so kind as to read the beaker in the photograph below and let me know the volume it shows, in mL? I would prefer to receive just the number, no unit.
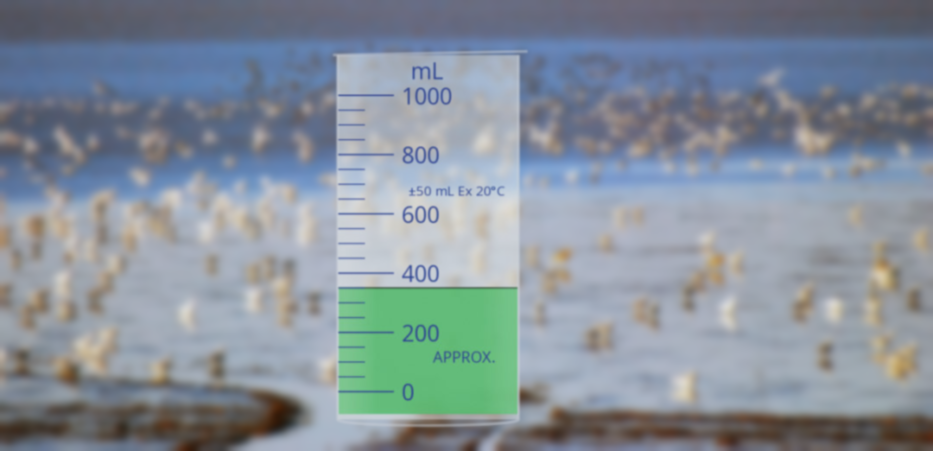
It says 350
